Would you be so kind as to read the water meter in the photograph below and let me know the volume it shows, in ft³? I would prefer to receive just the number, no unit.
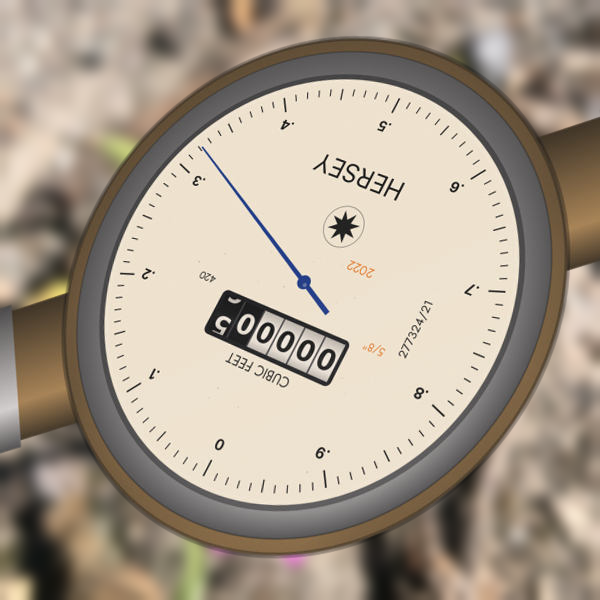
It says 5.32
